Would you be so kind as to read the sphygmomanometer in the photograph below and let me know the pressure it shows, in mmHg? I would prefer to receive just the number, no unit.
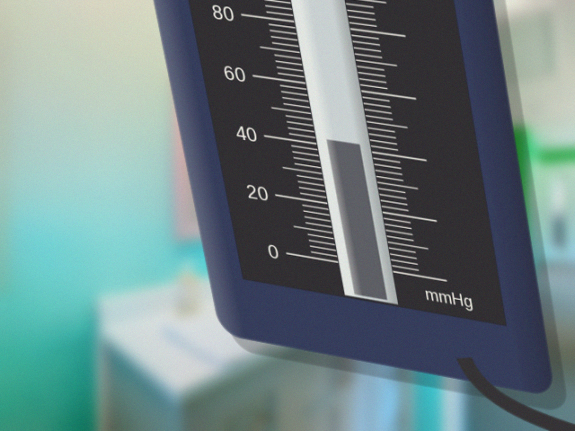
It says 42
